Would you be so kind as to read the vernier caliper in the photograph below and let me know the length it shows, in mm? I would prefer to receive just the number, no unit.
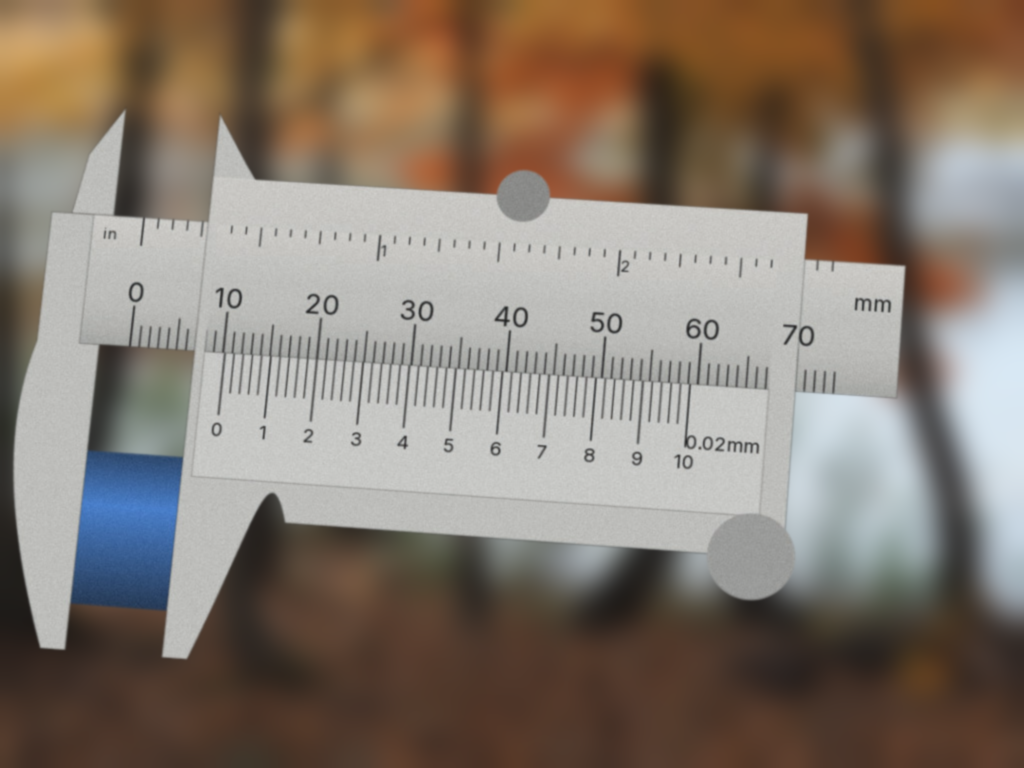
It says 10.2
